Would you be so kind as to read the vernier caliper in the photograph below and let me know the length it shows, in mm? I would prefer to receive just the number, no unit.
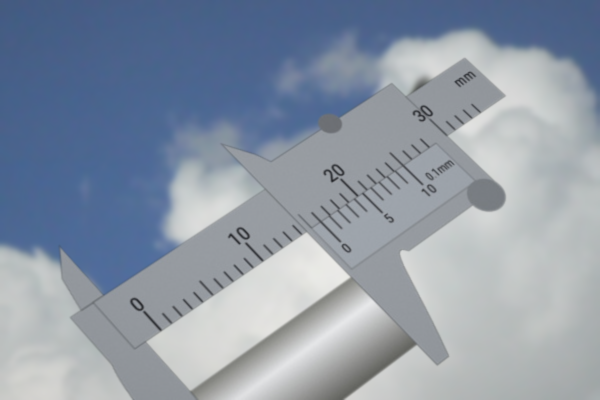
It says 16.0
